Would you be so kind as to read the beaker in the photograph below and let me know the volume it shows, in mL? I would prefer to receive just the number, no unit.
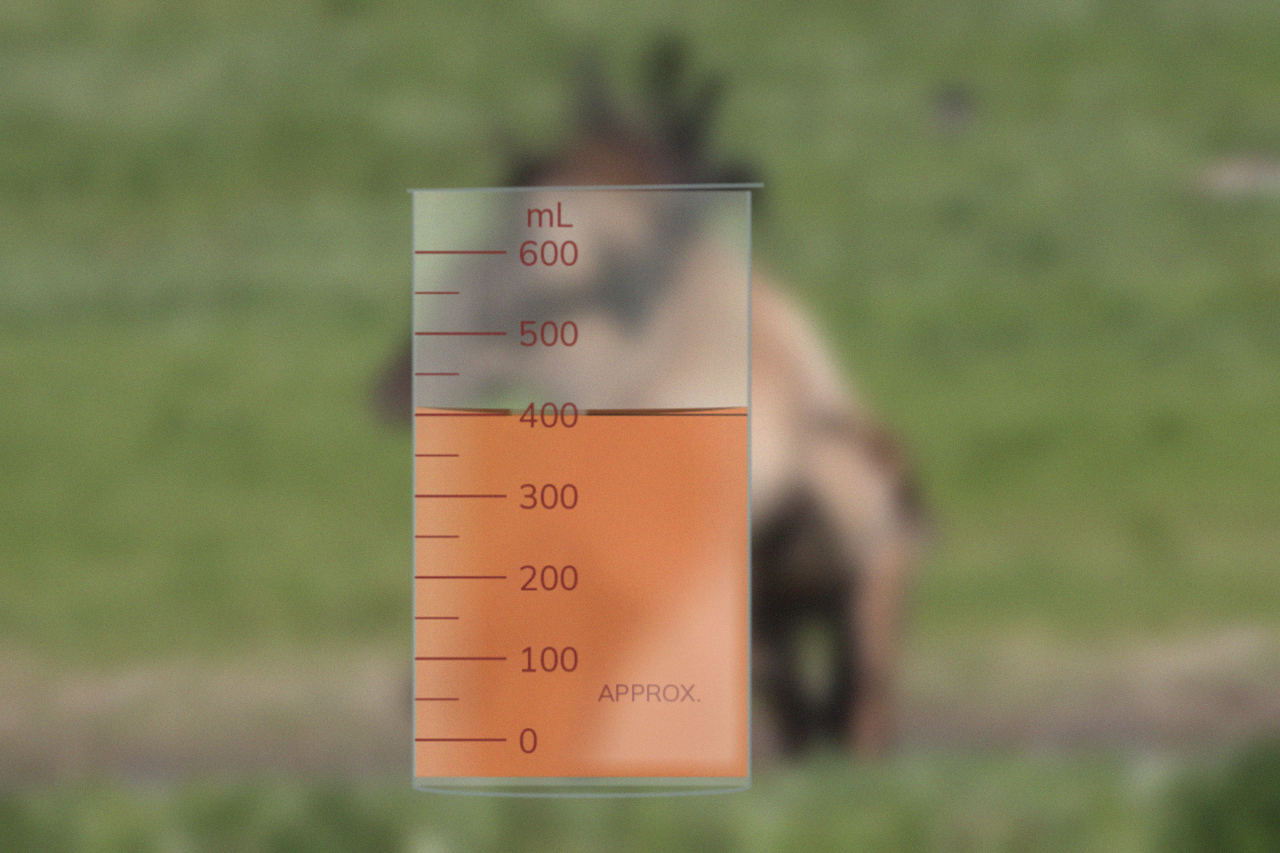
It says 400
